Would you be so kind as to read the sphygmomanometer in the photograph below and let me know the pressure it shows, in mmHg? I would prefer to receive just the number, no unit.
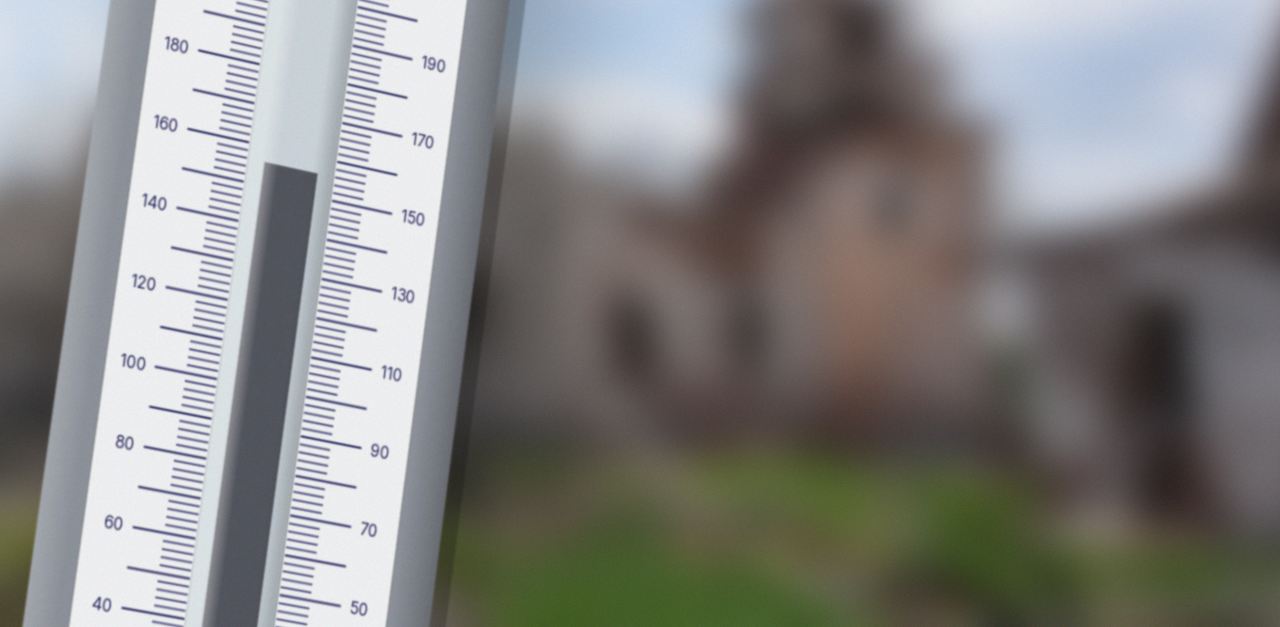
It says 156
